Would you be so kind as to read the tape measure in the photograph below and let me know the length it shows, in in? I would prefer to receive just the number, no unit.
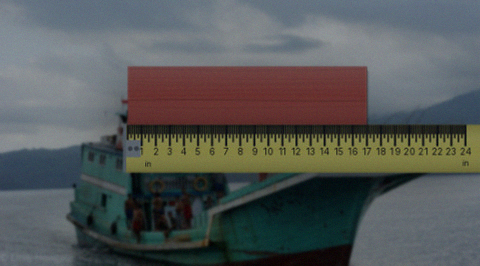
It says 17
